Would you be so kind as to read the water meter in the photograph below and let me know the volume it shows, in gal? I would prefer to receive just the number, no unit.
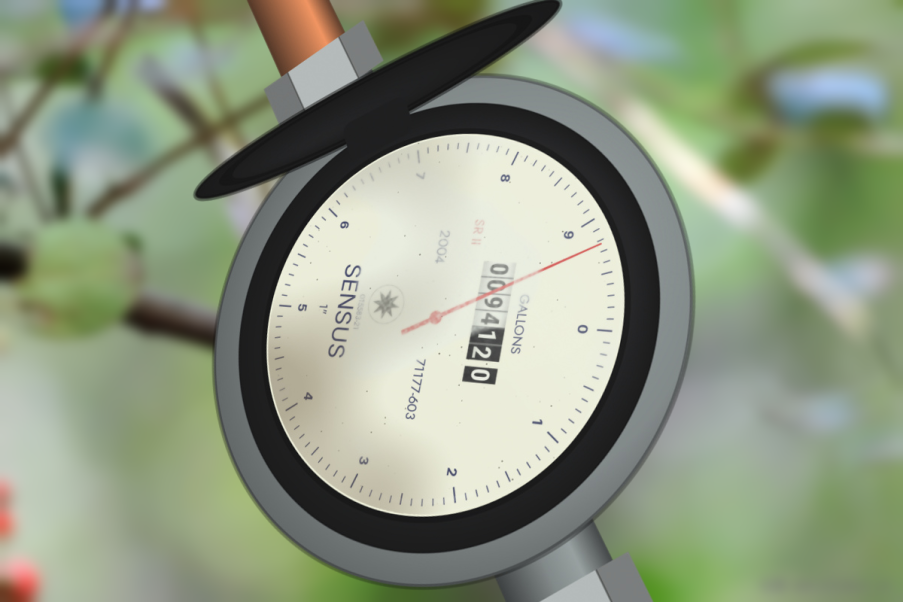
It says 94119.2
